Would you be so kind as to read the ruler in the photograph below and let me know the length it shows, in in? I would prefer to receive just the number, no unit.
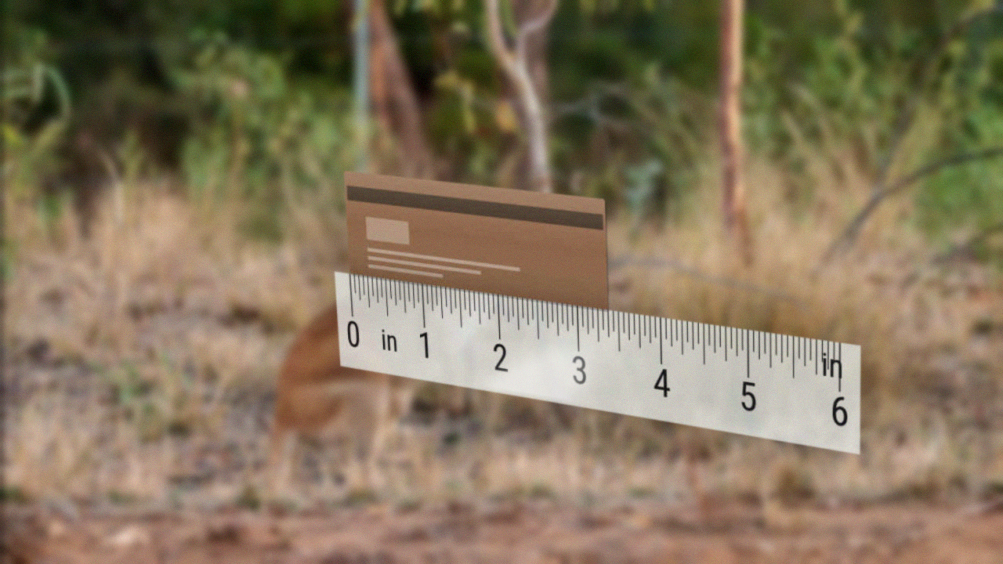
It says 3.375
